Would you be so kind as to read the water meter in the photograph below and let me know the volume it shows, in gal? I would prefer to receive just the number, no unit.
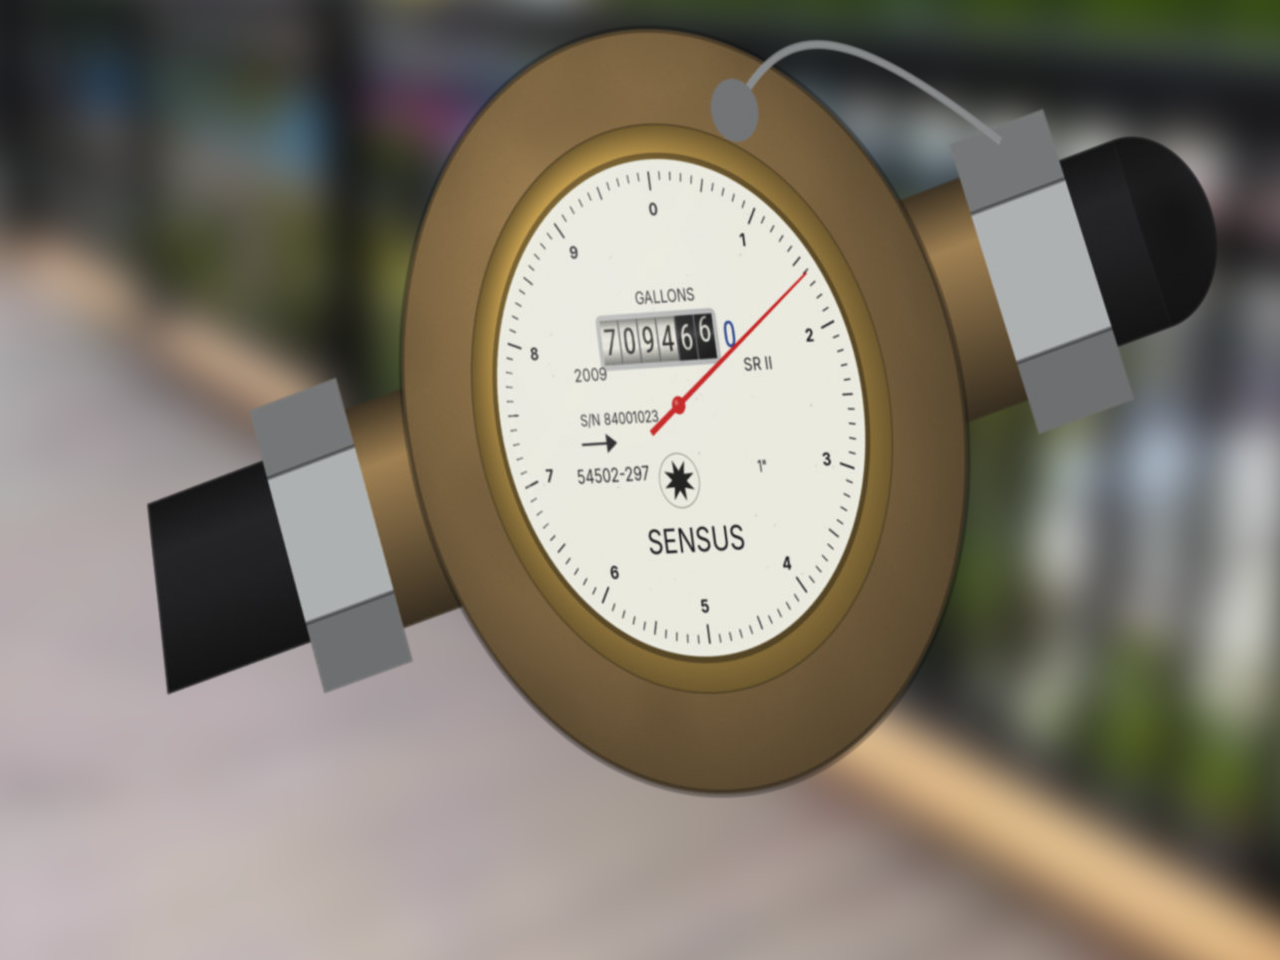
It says 7094661.6
